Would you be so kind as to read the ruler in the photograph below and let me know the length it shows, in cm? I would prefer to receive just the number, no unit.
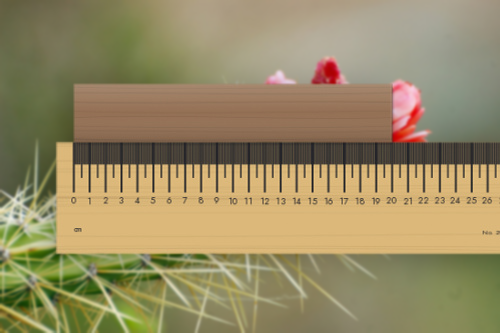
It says 20
